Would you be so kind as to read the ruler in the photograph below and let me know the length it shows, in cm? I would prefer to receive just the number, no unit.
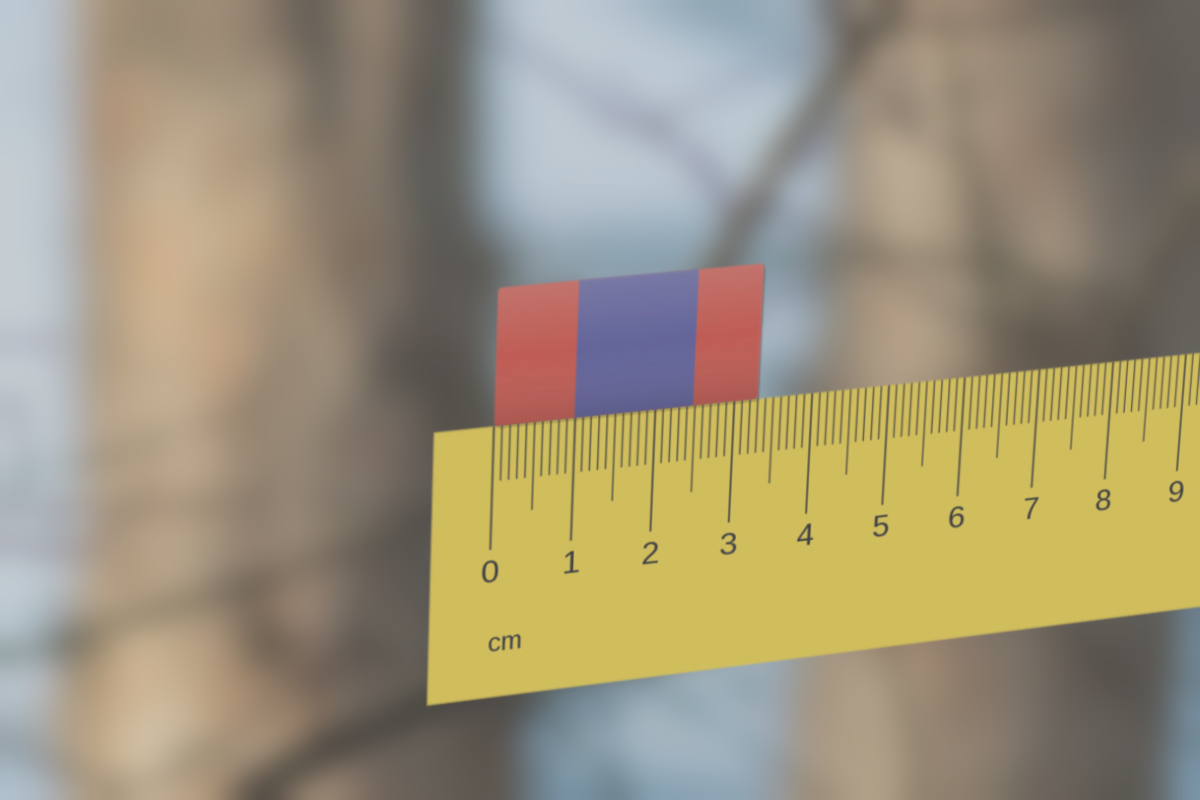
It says 3.3
